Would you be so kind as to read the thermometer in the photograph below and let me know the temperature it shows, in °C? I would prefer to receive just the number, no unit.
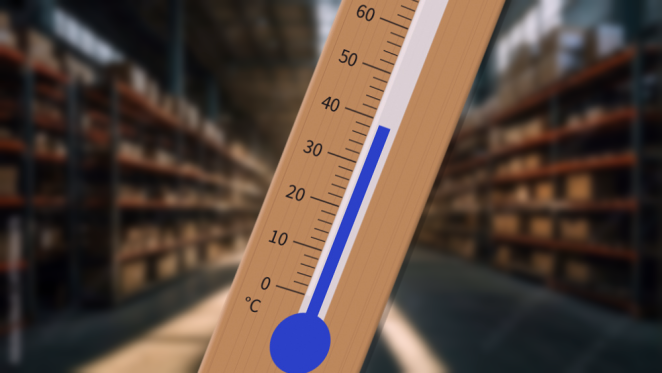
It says 39
